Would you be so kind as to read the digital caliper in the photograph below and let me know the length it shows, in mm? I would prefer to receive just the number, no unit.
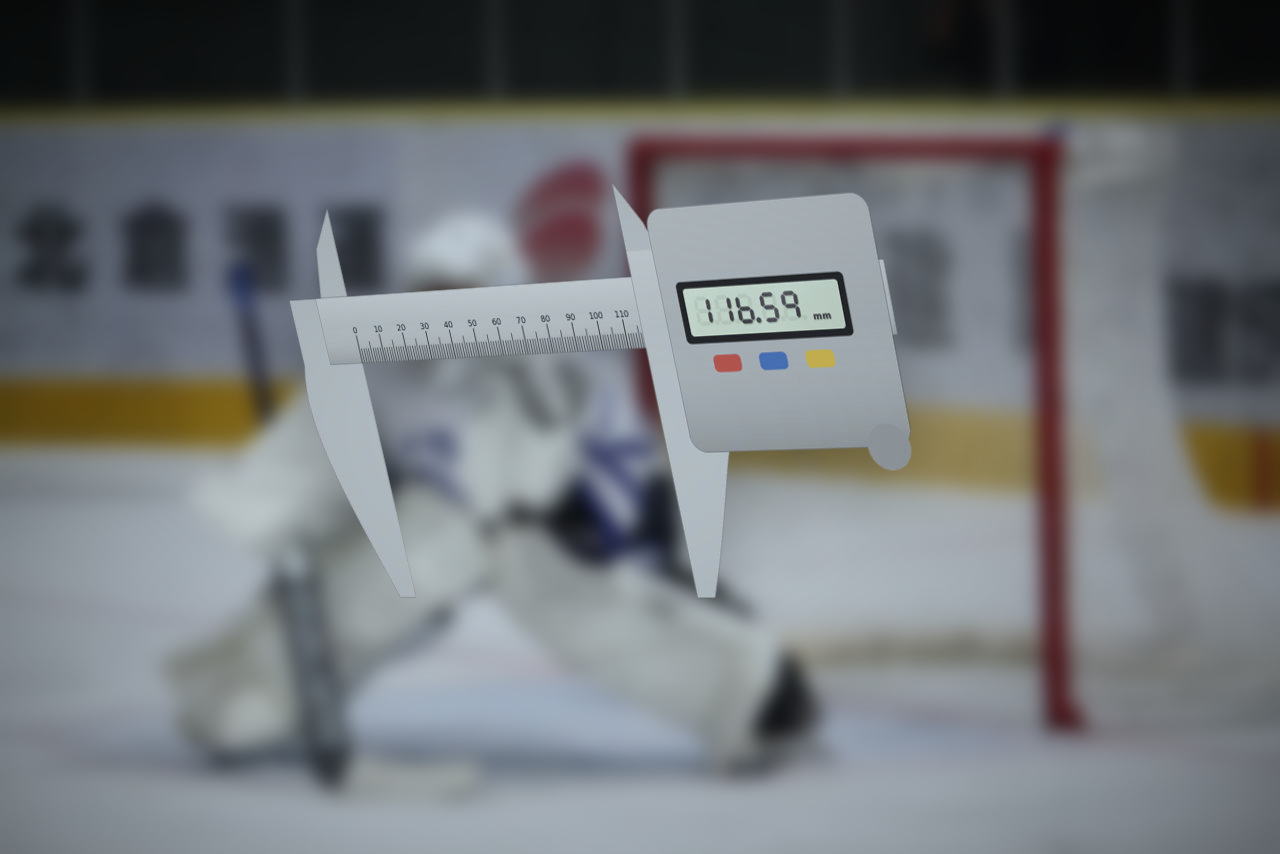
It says 116.59
